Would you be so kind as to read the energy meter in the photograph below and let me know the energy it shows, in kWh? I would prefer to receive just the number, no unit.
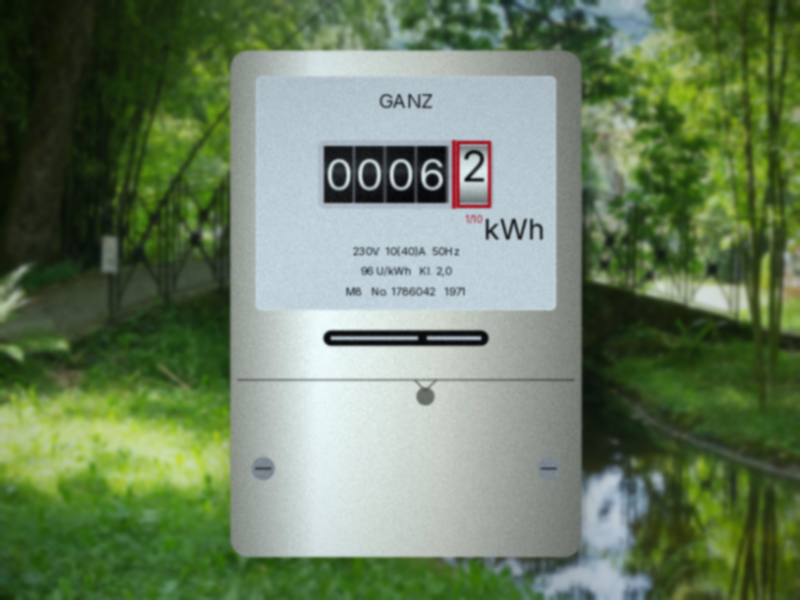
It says 6.2
